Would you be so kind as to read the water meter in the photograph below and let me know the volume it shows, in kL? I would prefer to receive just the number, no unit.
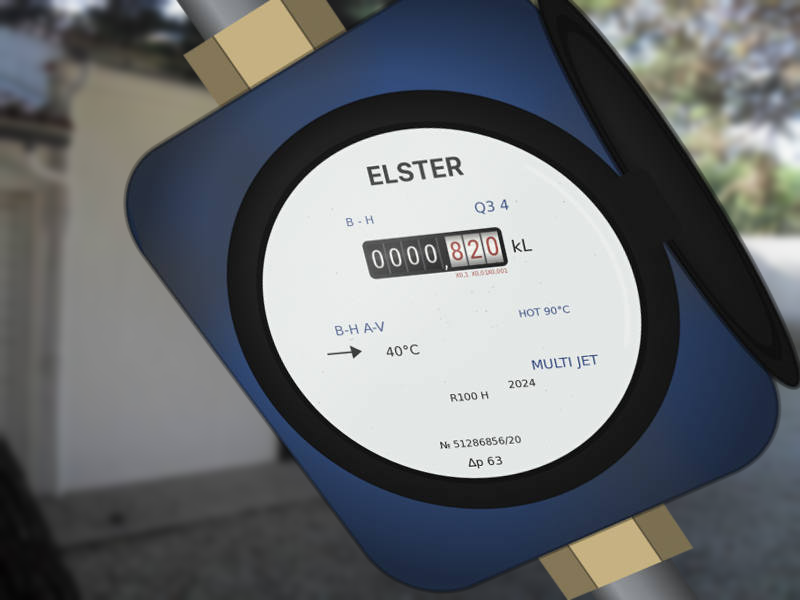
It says 0.820
